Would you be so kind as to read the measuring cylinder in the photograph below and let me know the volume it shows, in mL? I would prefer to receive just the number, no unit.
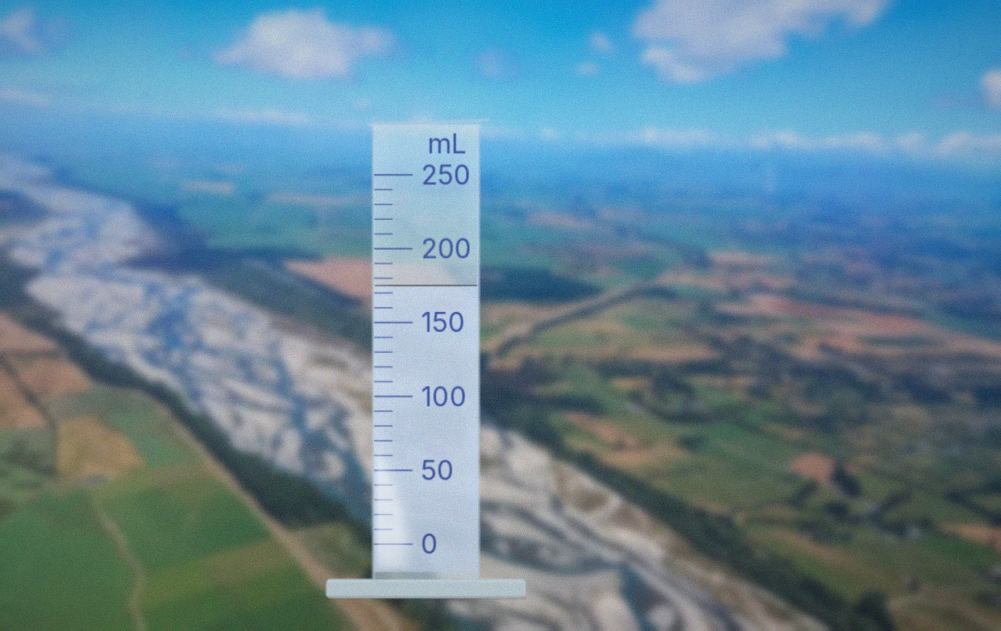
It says 175
